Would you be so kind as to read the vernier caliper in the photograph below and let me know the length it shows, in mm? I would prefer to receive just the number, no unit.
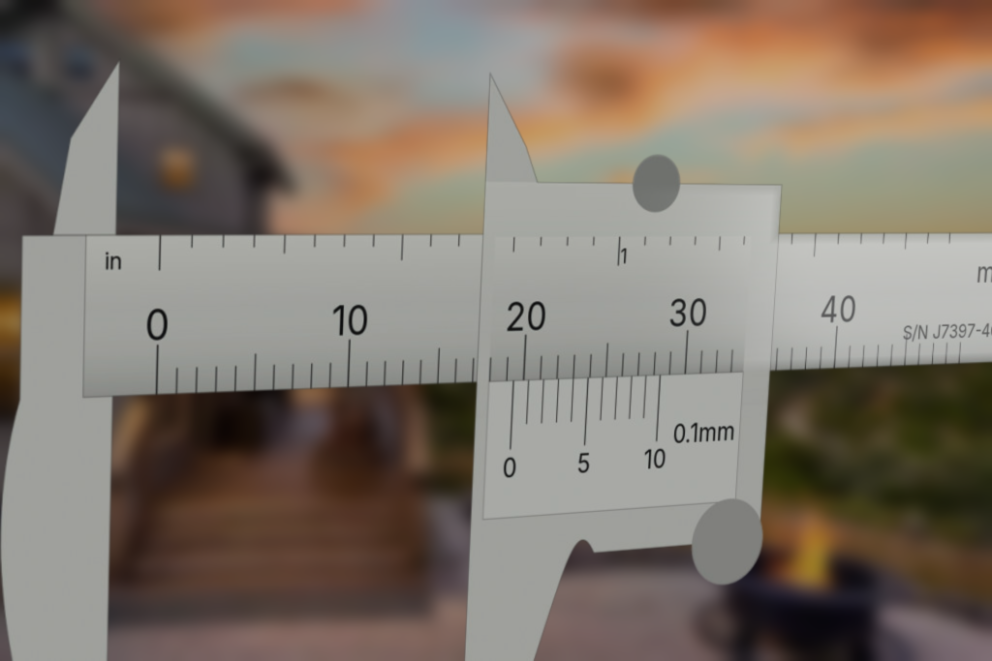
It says 19.4
